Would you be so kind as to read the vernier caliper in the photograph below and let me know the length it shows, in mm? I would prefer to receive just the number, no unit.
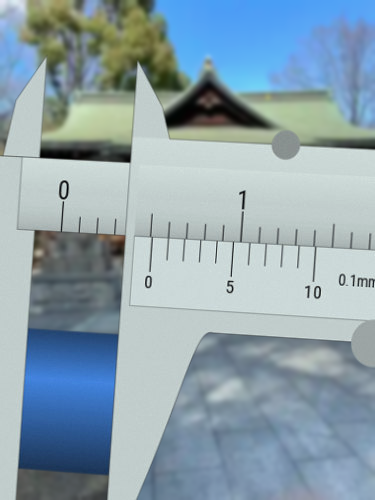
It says 5.1
